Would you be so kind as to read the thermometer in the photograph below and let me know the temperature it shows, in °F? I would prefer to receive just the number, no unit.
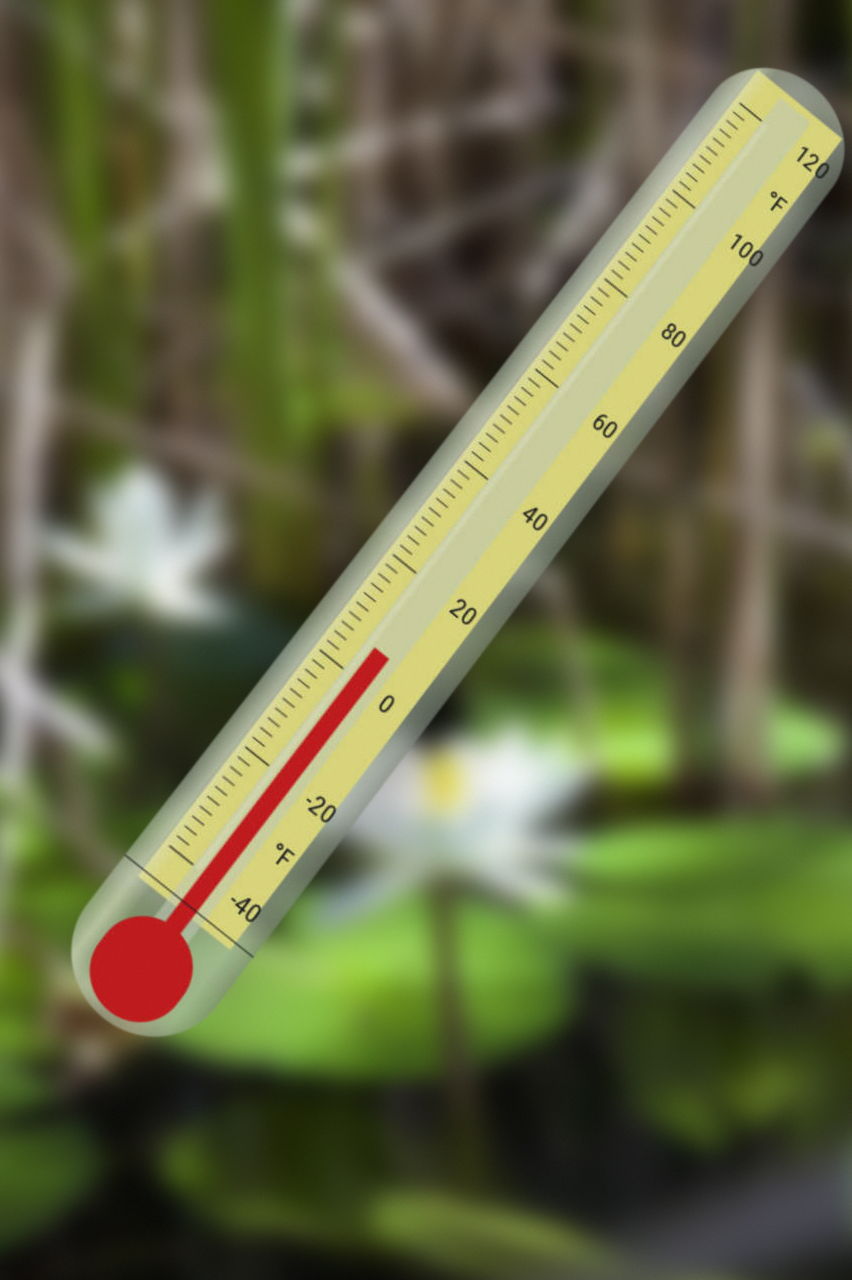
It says 6
